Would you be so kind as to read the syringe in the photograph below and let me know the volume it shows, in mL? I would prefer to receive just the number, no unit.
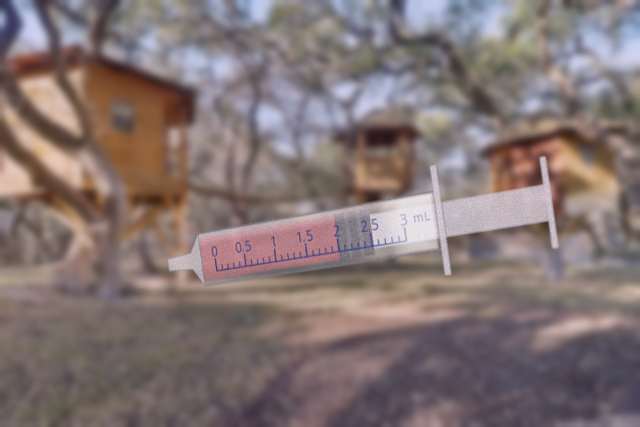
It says 2
